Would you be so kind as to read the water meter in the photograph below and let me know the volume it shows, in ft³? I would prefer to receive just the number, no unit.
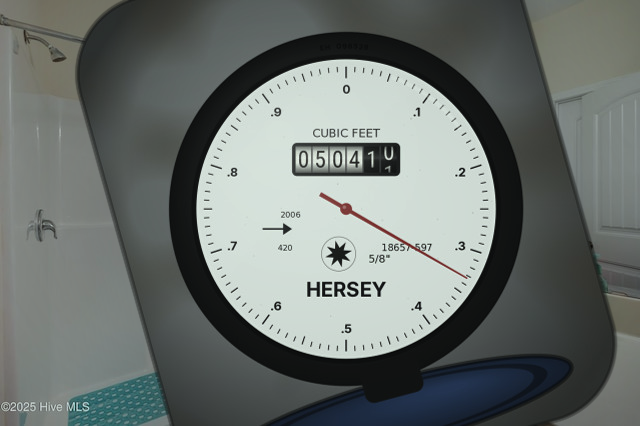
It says 50410.33
